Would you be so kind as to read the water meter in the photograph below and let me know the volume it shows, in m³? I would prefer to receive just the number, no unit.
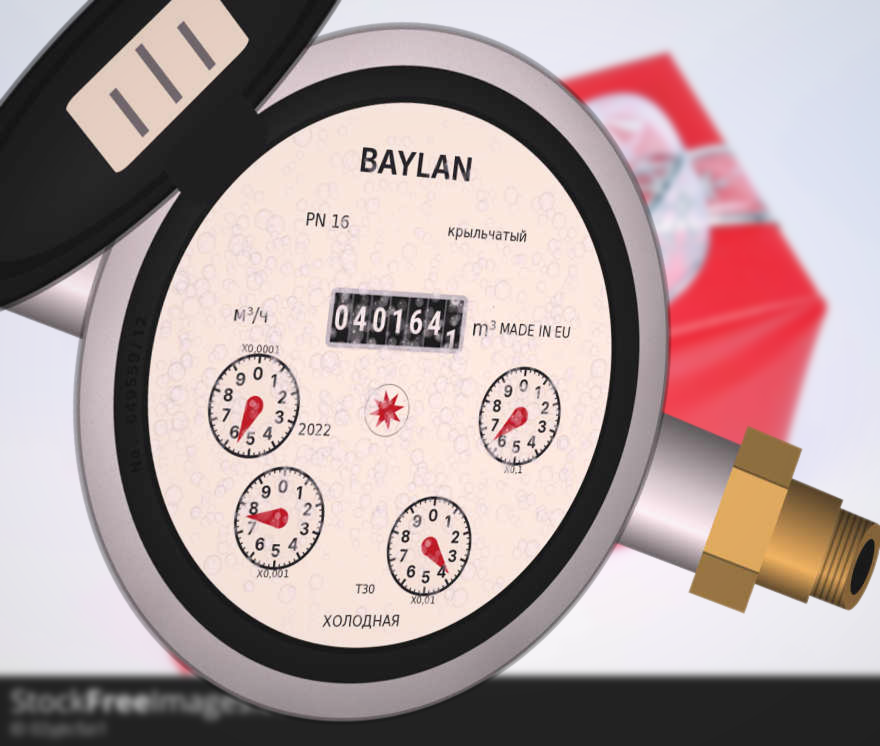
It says 401640.6375
